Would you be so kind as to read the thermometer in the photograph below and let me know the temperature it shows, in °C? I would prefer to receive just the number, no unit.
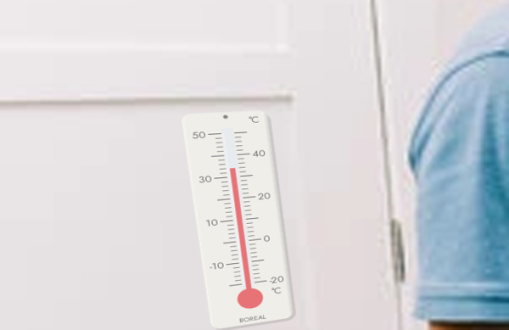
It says 34
